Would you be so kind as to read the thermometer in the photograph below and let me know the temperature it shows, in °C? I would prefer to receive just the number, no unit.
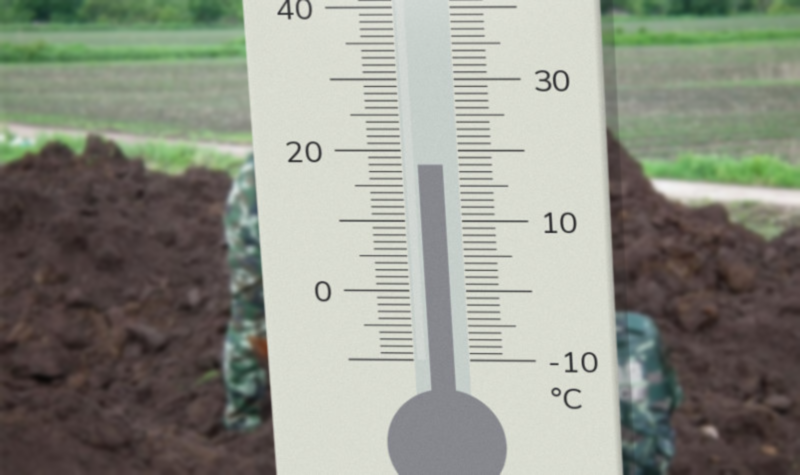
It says 18
